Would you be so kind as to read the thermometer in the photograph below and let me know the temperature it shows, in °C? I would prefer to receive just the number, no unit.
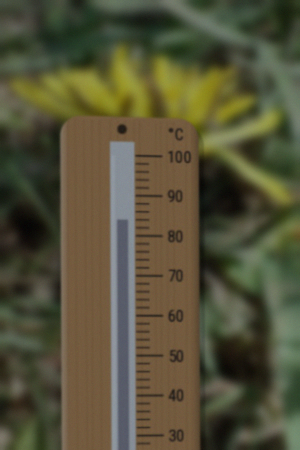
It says 84
